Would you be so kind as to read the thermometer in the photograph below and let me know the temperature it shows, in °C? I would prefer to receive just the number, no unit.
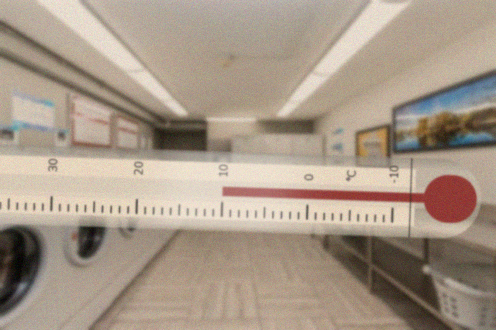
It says 10
